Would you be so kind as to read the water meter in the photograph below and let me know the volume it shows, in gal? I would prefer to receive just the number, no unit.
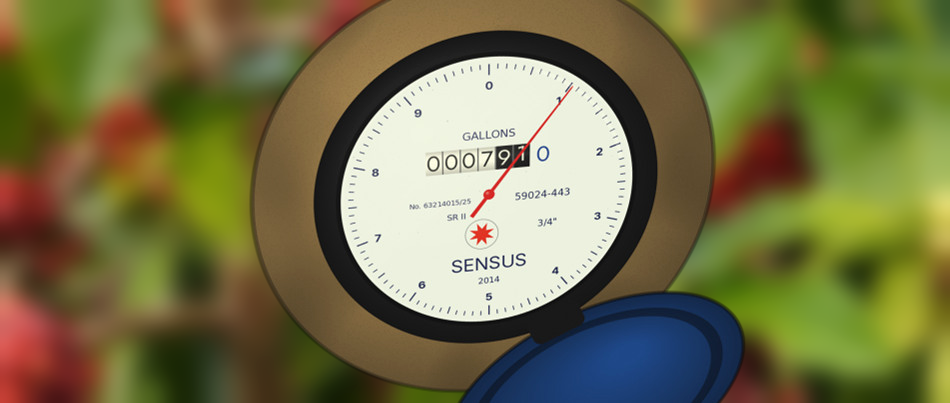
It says 7911.0
